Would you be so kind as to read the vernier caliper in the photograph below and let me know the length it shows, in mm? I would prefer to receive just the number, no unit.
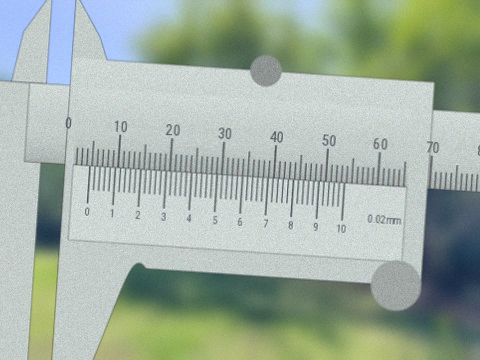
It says 4.6
